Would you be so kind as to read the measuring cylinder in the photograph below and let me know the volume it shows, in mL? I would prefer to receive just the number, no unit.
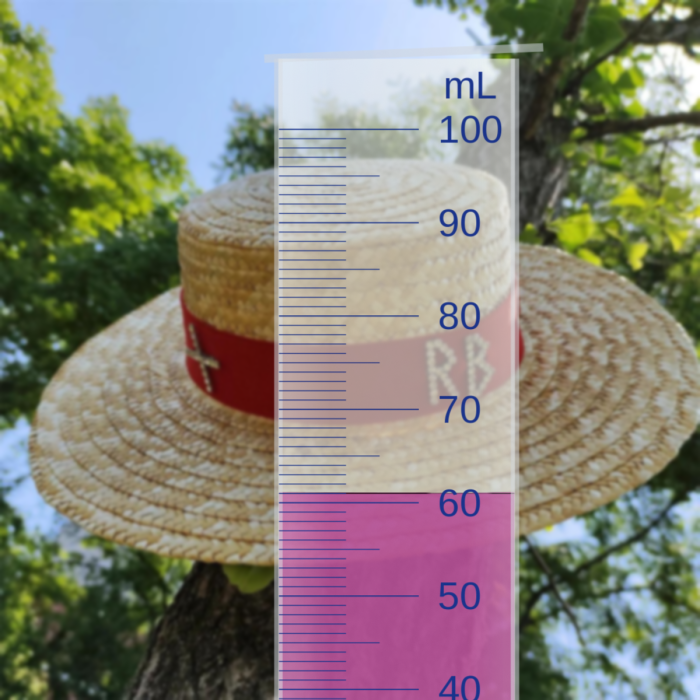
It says 61
